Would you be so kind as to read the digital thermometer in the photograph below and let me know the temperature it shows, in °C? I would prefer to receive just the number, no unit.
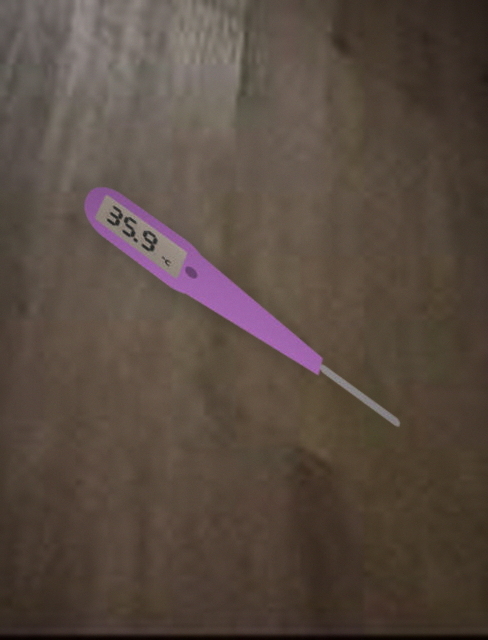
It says 35.9
